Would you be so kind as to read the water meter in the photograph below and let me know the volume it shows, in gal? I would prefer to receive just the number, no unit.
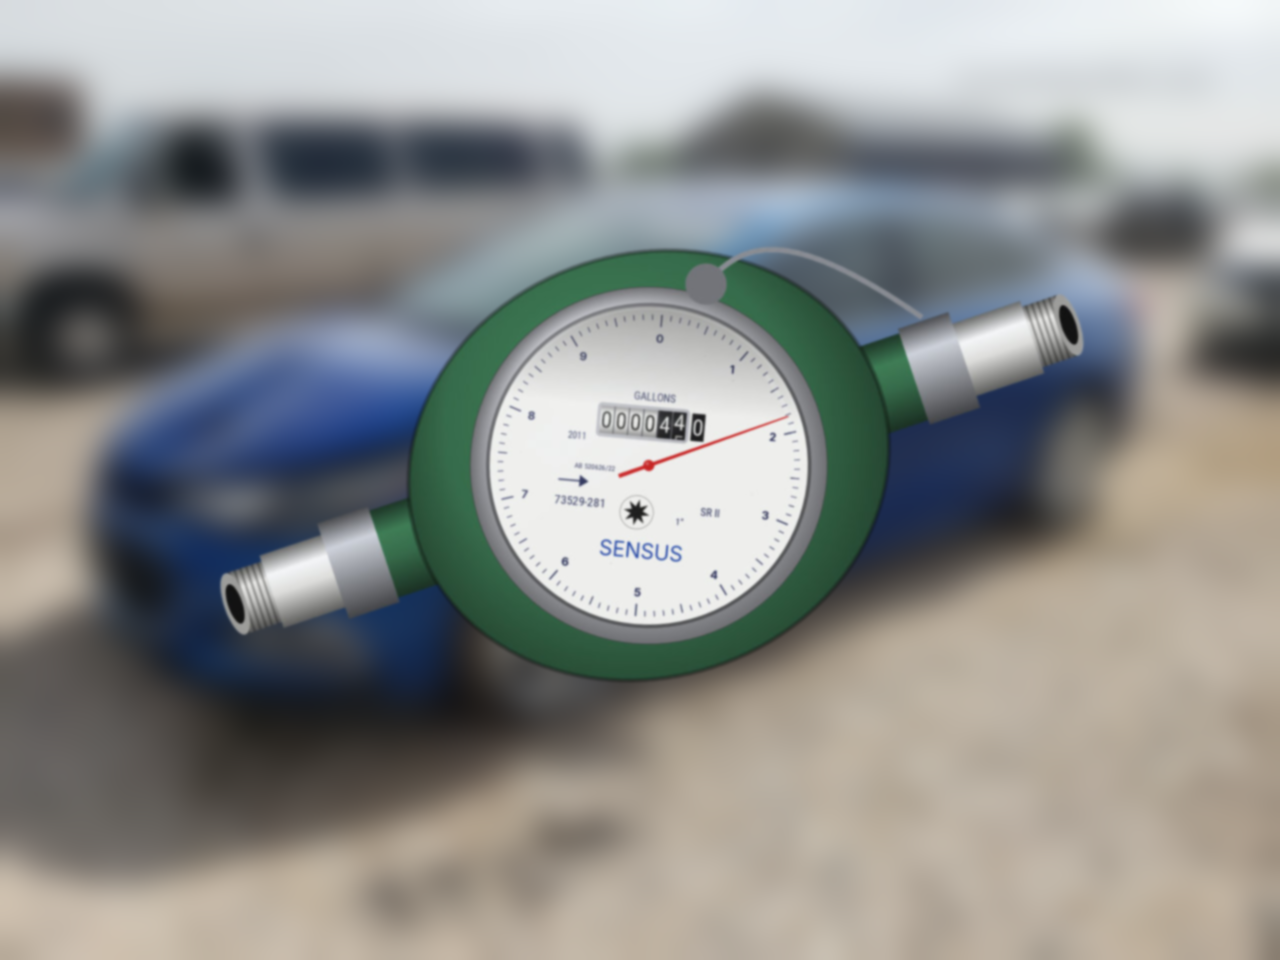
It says 441.8
